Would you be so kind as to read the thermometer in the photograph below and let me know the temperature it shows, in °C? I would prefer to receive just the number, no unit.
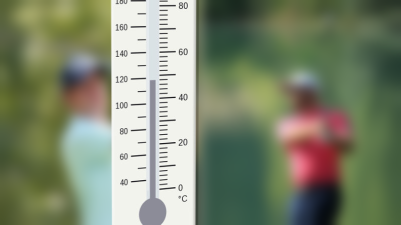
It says 48
